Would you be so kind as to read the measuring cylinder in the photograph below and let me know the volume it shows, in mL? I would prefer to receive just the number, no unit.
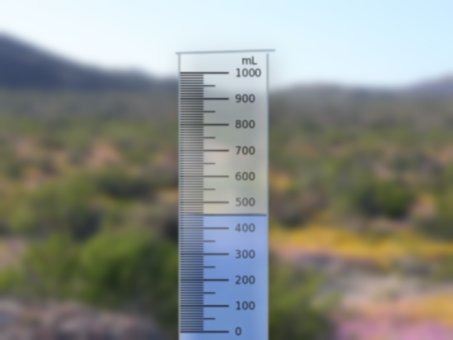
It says 450
